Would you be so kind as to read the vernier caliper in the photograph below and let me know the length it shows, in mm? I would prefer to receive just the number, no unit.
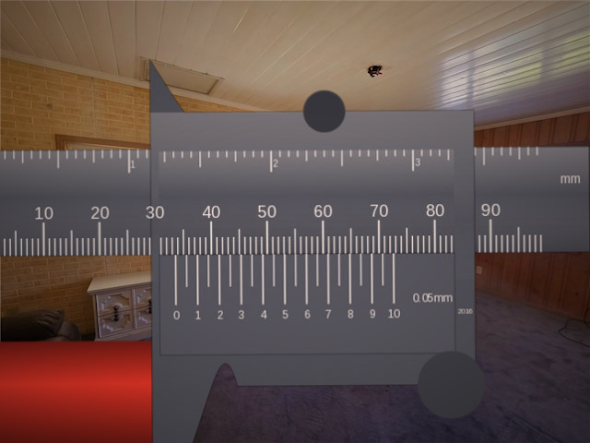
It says 33.6
